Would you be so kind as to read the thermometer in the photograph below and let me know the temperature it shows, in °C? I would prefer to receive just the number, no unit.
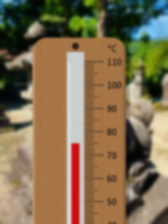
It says 75
